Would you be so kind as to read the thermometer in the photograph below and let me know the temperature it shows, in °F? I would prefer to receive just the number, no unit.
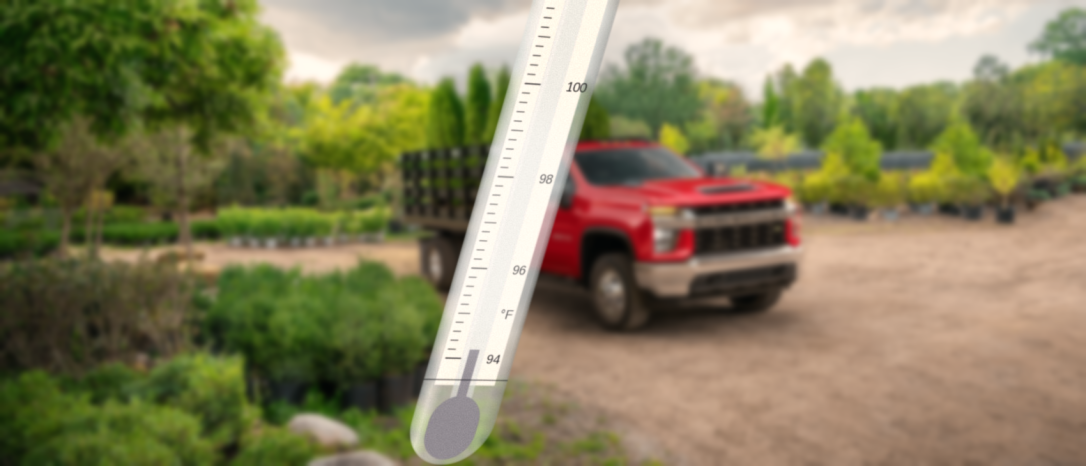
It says 94.2
